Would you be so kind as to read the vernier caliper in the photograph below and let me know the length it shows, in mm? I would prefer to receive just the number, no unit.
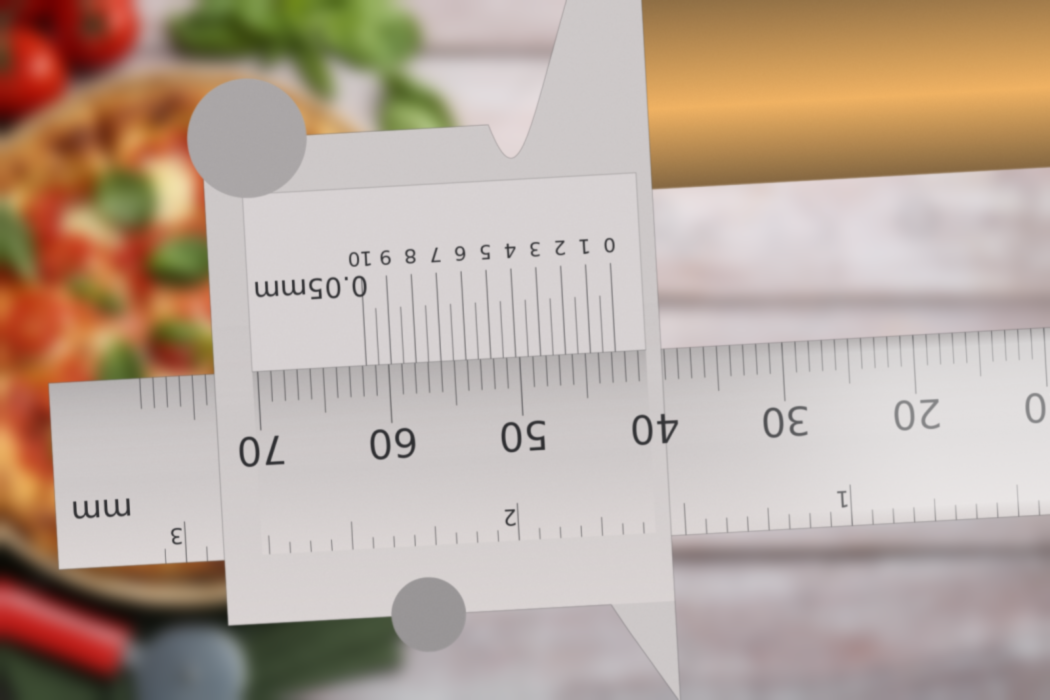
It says 42.7
